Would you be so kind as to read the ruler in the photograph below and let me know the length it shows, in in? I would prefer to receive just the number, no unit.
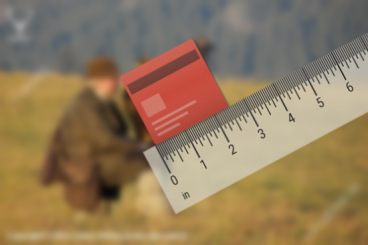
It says 2.5
